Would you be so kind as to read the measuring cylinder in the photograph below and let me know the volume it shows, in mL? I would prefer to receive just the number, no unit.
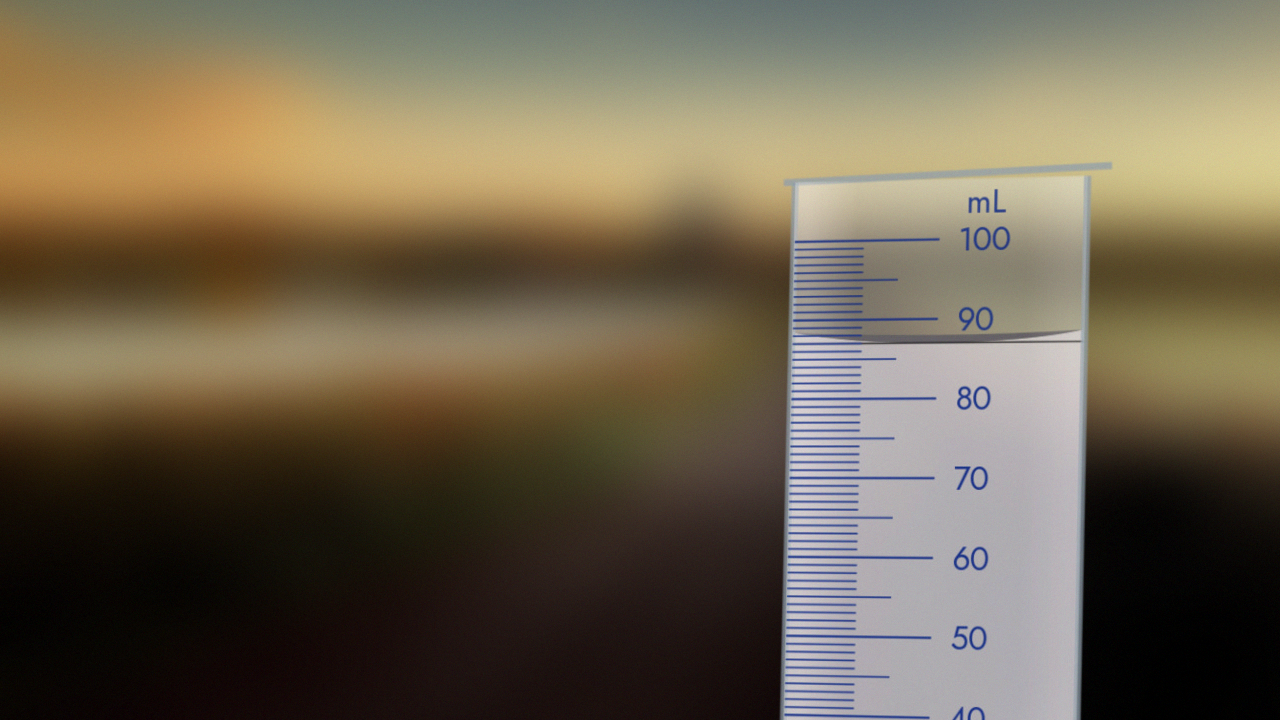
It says 87
